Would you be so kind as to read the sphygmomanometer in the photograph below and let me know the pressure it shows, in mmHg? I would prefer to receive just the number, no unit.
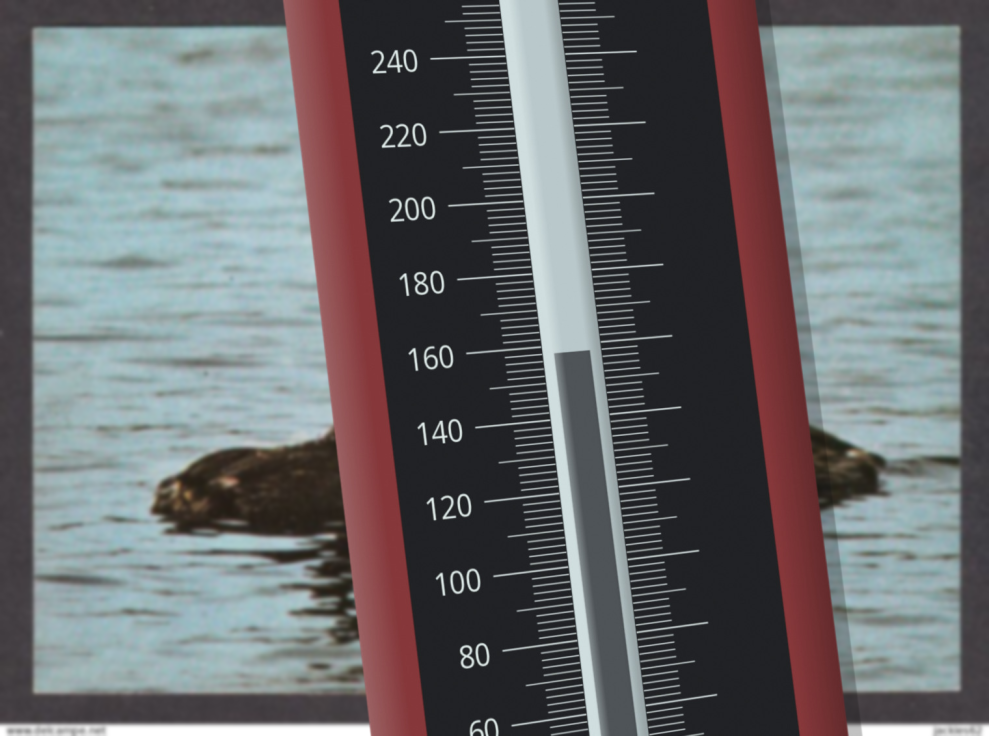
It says 158
